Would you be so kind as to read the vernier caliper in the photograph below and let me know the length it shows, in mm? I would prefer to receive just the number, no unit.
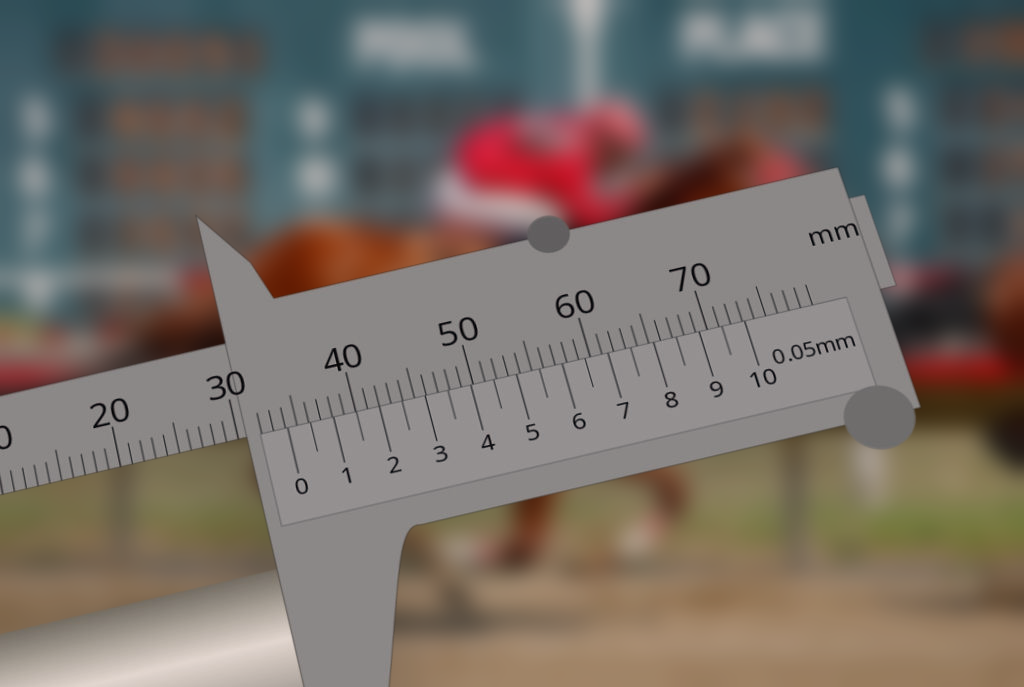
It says 34.2
